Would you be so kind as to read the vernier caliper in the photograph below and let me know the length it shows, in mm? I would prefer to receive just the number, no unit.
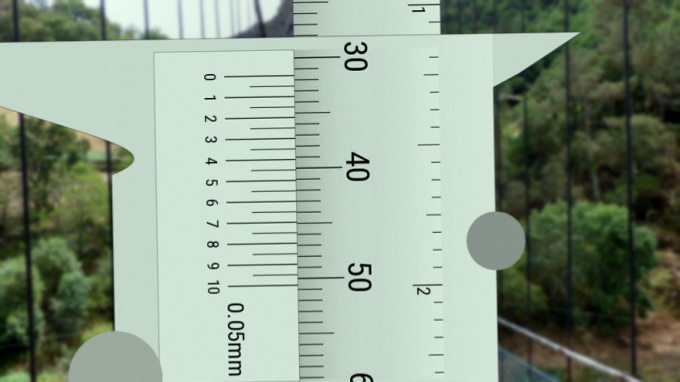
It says 31.6
